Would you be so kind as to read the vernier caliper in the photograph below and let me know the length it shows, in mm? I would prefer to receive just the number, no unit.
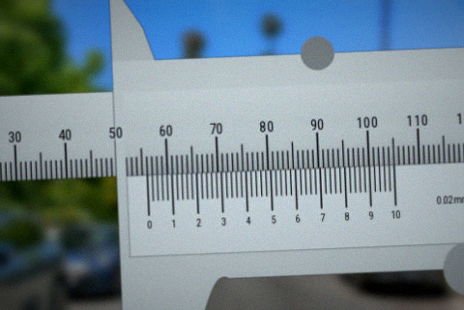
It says 56.0
